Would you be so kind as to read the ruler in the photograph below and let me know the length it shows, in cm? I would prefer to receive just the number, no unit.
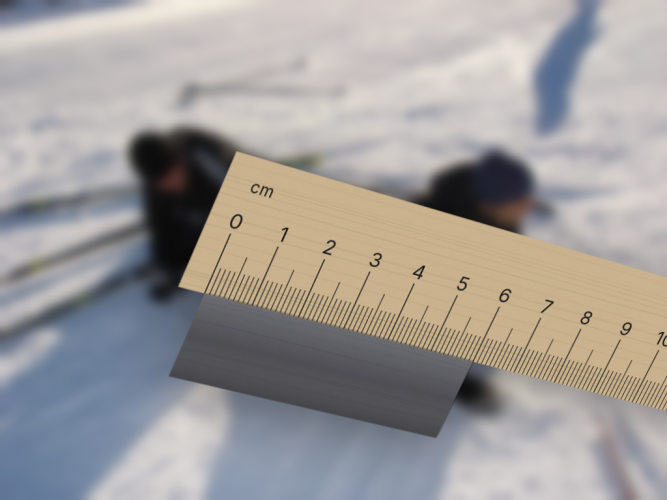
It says 6
